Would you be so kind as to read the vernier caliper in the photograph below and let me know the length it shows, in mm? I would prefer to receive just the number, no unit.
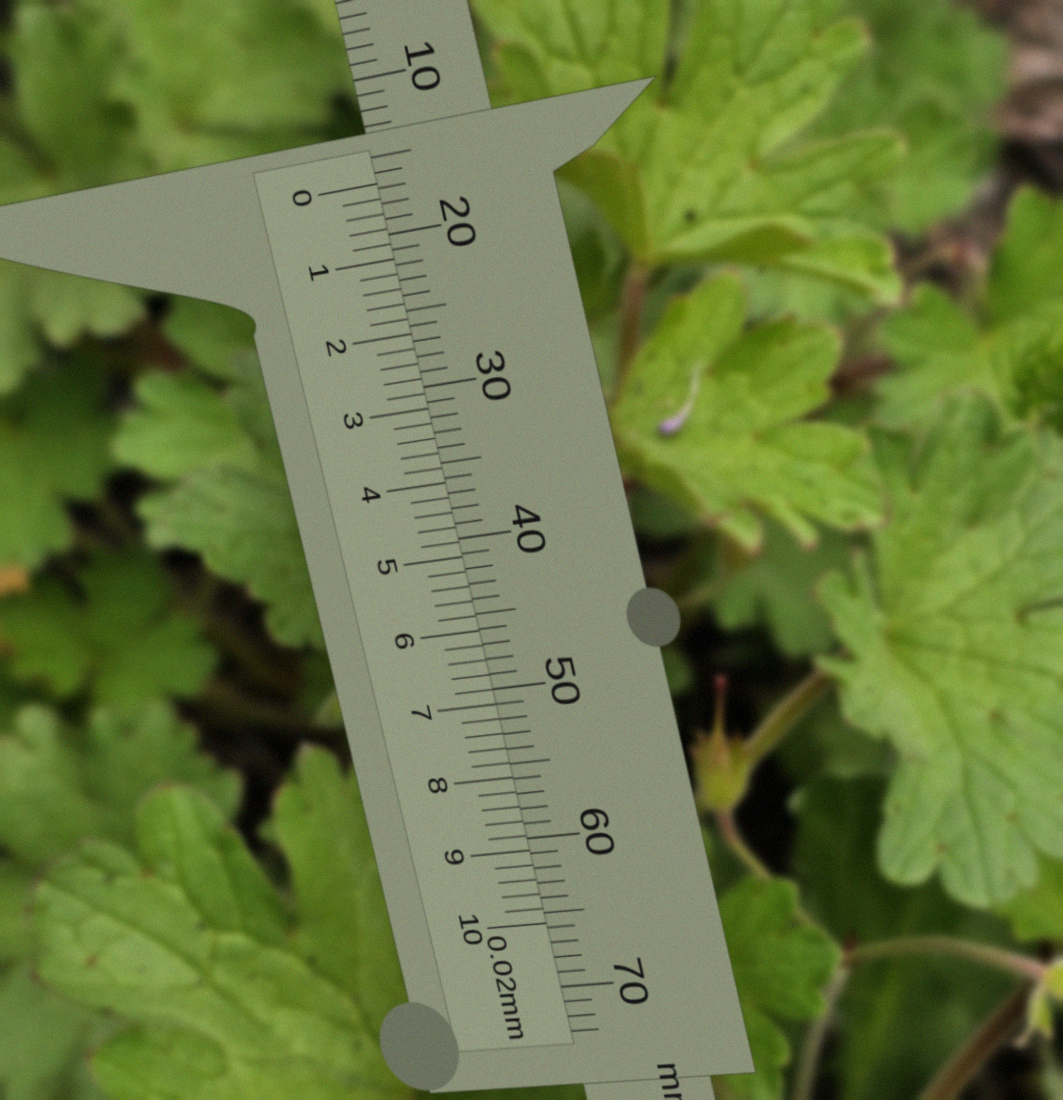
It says 16.7
